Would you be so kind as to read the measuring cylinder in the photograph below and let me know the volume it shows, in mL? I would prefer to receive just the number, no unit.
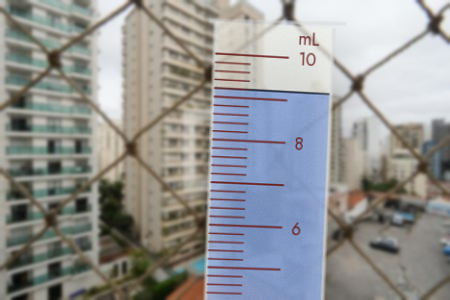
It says 9.2
